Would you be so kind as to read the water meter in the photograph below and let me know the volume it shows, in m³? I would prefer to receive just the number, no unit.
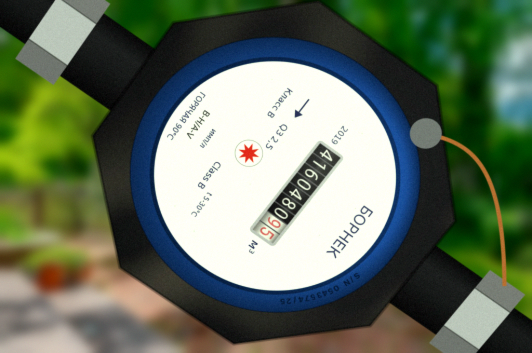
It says 4160480.95
